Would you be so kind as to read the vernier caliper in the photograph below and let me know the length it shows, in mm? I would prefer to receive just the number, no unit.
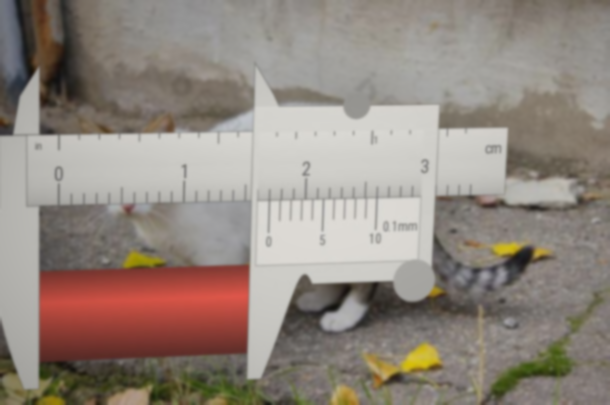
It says 17.0
